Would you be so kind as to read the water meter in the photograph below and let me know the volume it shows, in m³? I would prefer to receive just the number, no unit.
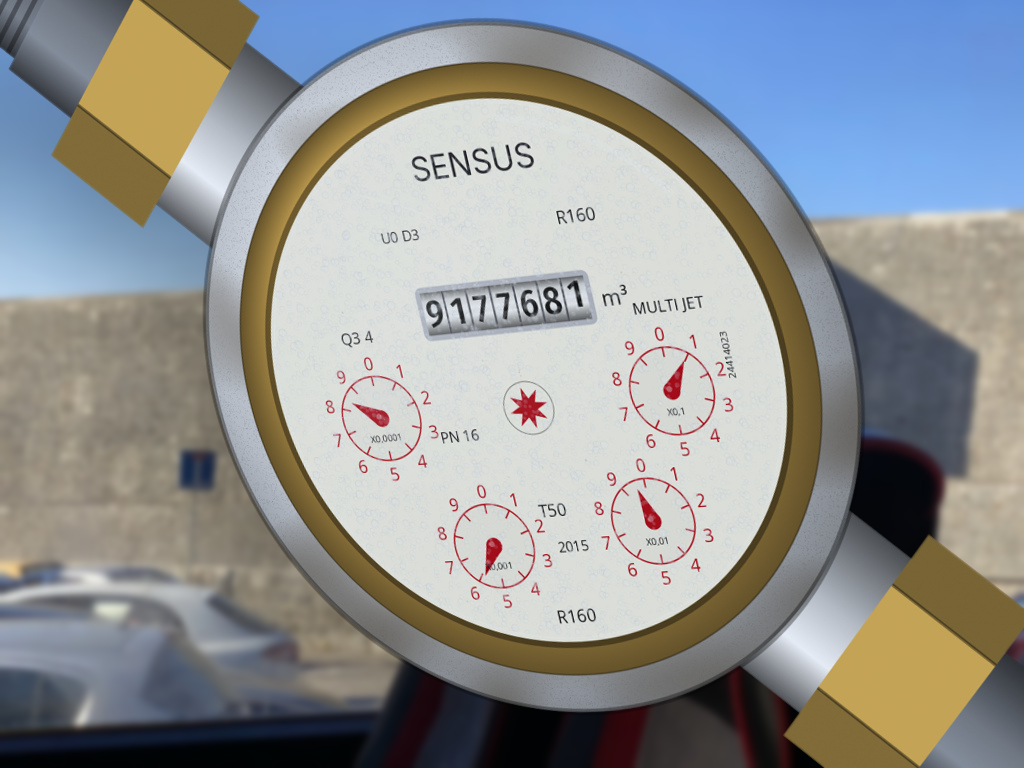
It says 9177681.0958
